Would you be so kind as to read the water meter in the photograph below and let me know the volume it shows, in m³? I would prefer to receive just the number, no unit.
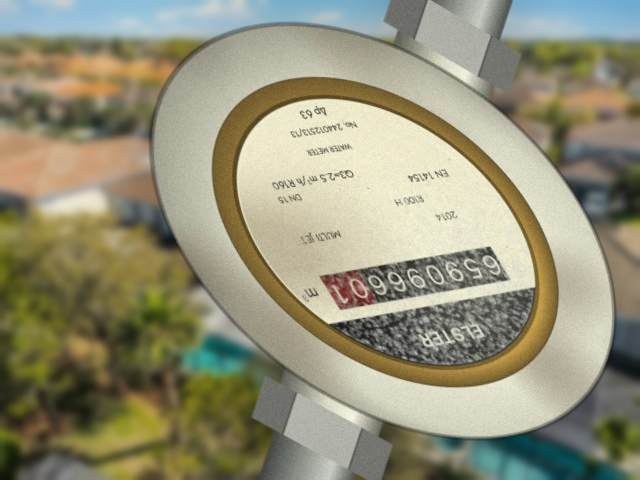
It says 6590966.01
